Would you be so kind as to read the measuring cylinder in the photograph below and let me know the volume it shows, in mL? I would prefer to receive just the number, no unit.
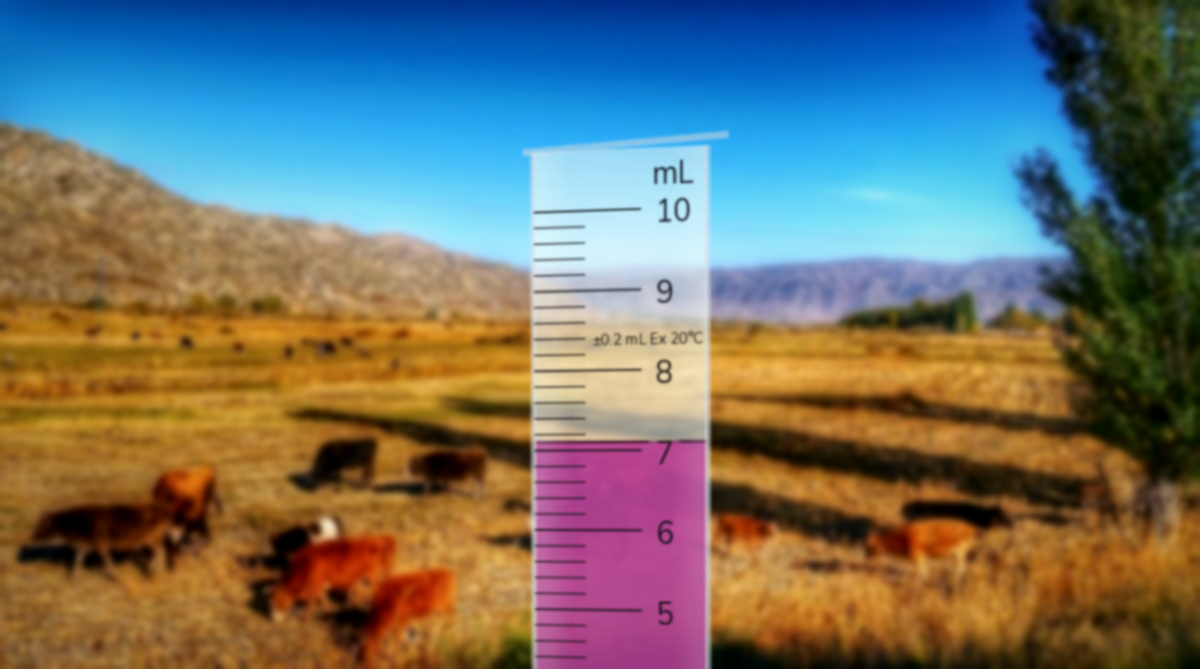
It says 7.1
